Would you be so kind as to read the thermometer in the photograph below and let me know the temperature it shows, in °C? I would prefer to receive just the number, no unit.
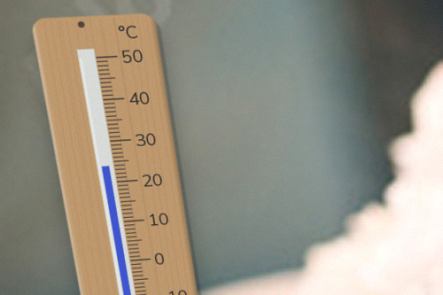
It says 24
